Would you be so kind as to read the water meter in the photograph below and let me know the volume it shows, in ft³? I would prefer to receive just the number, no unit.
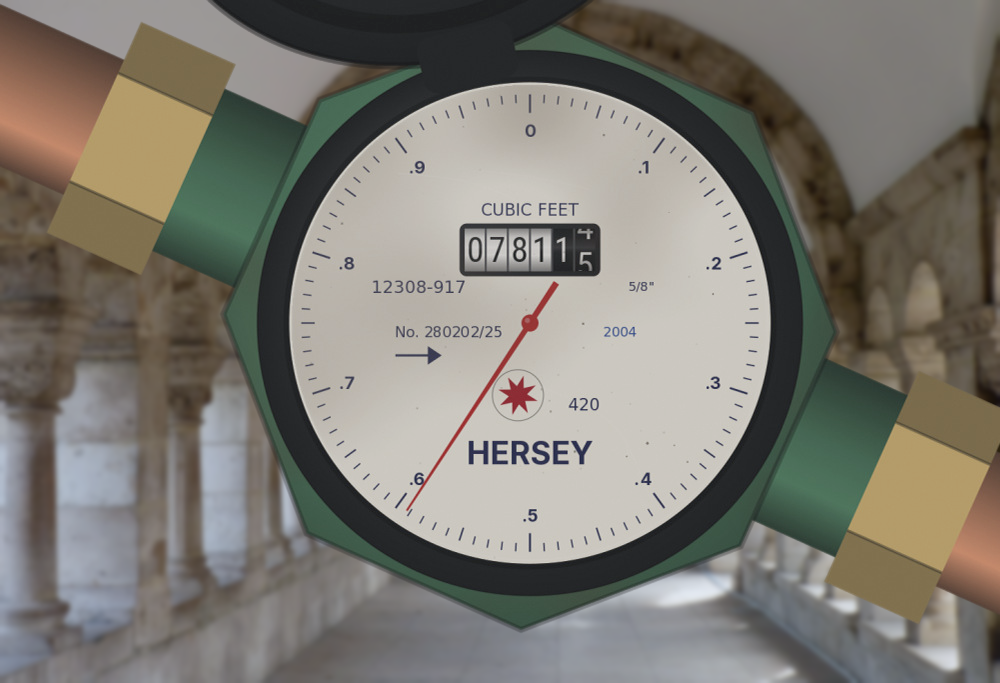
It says 78114.59
